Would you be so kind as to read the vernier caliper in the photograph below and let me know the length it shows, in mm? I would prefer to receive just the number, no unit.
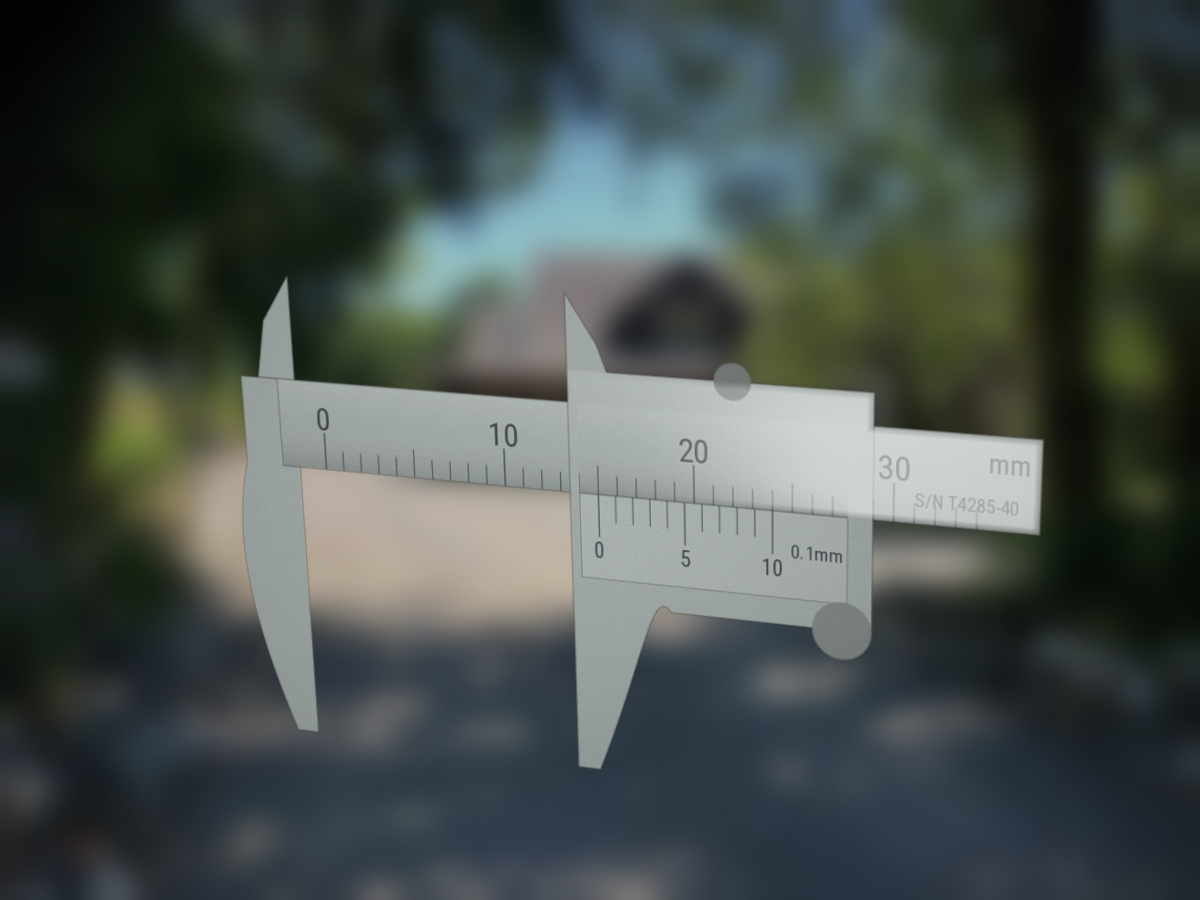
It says 15.0
